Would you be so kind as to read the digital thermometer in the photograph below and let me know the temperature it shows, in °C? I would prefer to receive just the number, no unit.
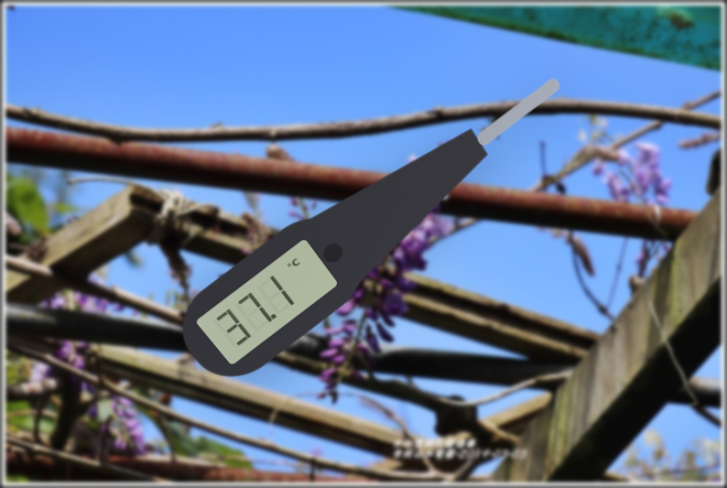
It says 37.1
